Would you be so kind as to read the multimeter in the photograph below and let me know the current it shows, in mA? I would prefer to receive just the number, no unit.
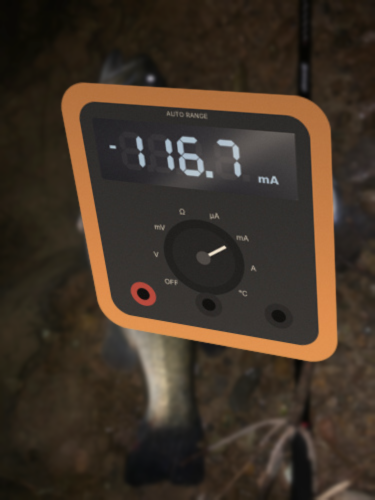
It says -116.7
